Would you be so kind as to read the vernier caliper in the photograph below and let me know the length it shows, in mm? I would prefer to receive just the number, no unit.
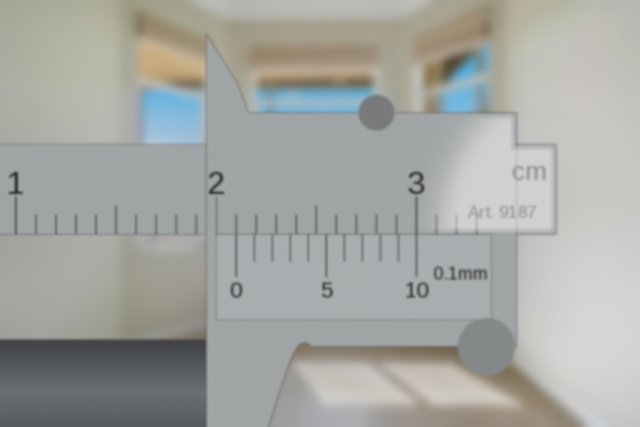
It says 21.0
